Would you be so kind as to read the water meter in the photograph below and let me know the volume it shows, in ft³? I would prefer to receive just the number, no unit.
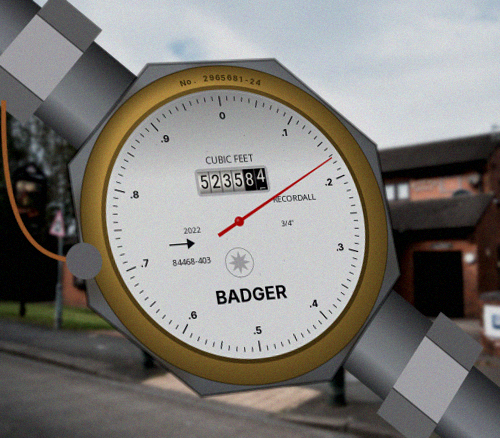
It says 523584.17
